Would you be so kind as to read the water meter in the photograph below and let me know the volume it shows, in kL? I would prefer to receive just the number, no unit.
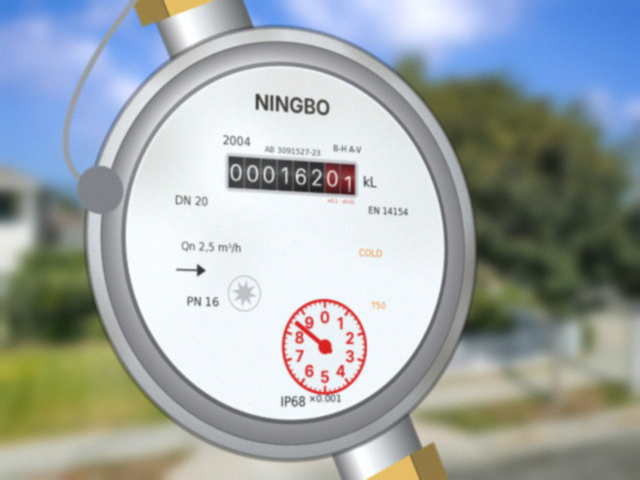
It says 162.008
